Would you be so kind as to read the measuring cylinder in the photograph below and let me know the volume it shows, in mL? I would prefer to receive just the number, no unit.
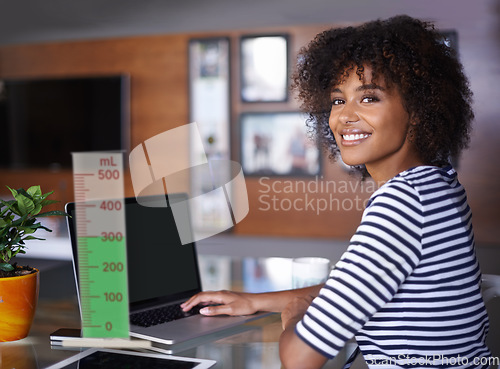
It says 300
